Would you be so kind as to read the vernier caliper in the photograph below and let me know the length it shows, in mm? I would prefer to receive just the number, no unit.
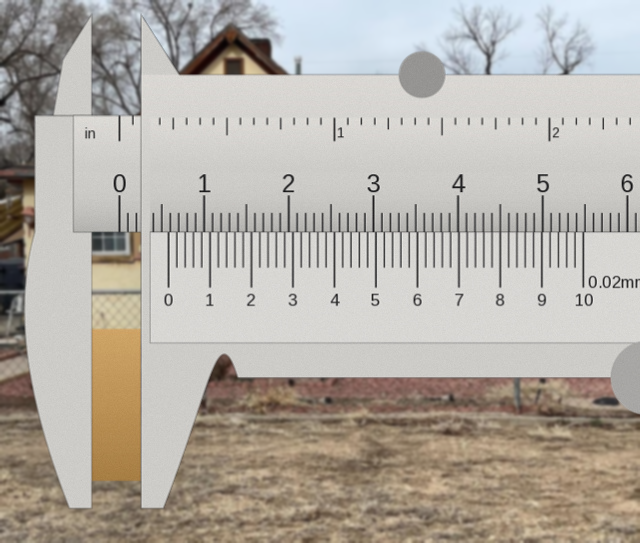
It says 5.8
